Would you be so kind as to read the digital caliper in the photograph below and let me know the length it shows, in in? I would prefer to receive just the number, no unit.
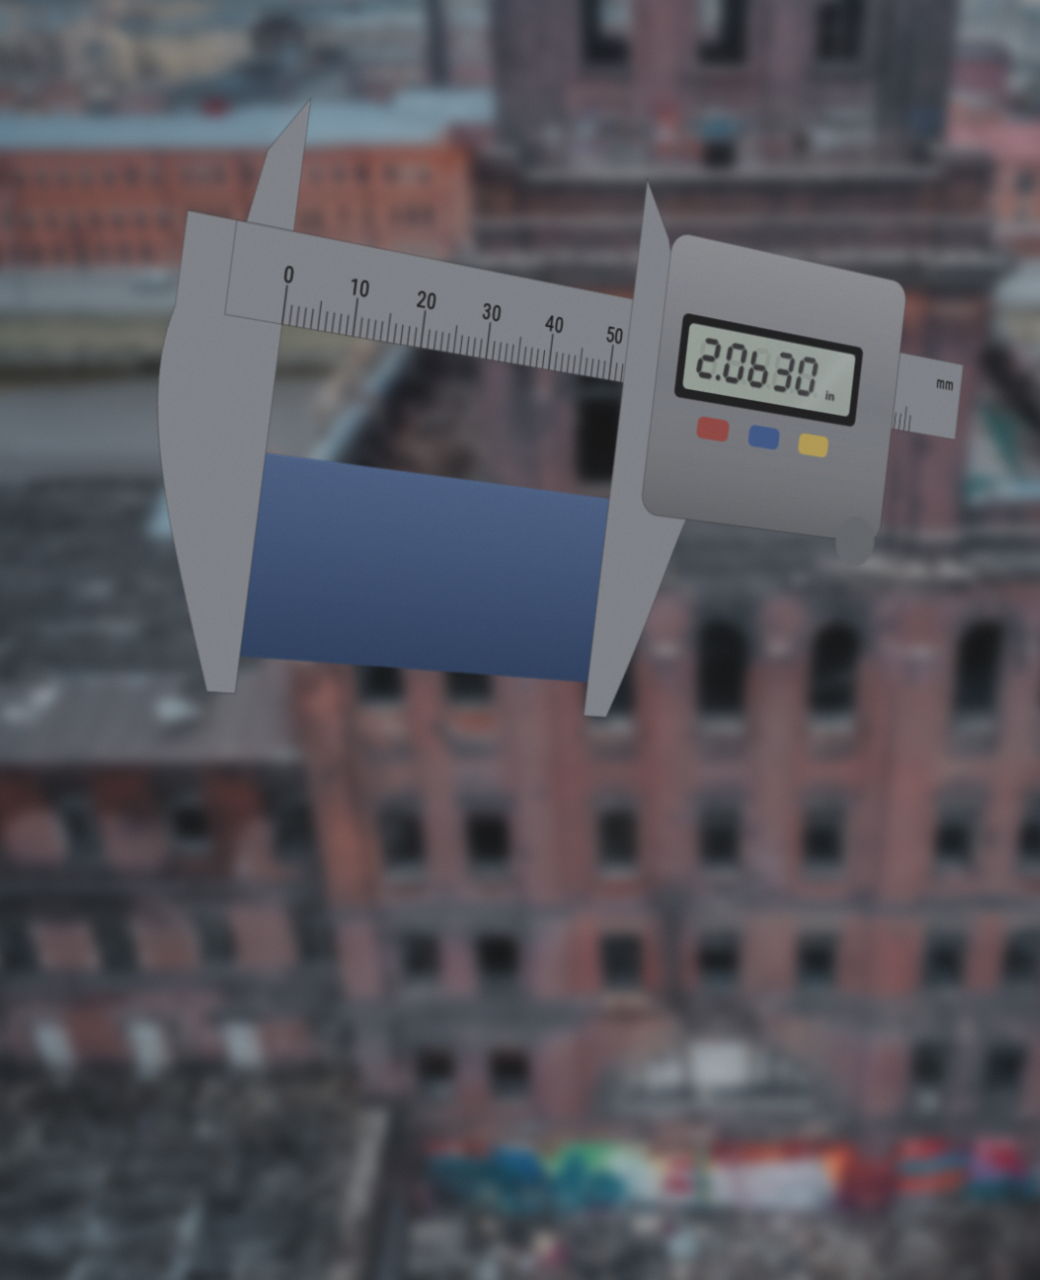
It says 2.0630
